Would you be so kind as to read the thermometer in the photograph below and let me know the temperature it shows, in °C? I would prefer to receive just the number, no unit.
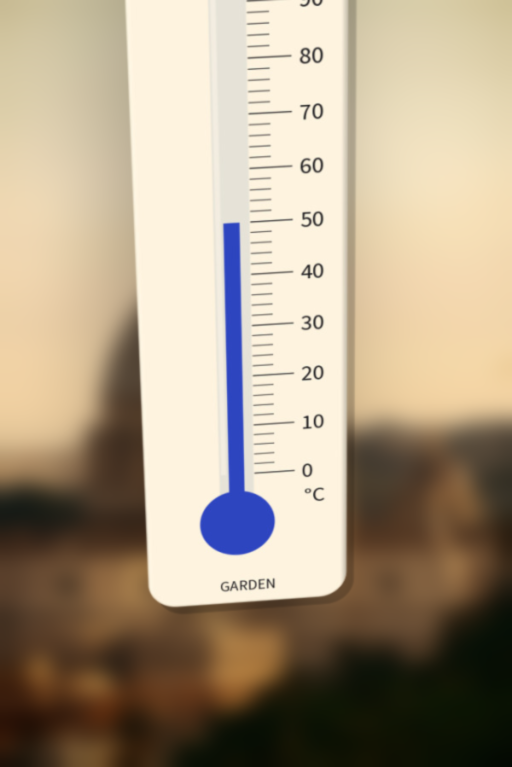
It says 50
